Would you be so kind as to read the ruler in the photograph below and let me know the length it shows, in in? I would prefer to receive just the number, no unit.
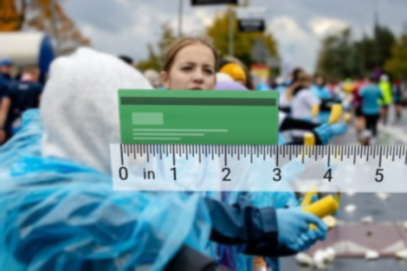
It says 3
